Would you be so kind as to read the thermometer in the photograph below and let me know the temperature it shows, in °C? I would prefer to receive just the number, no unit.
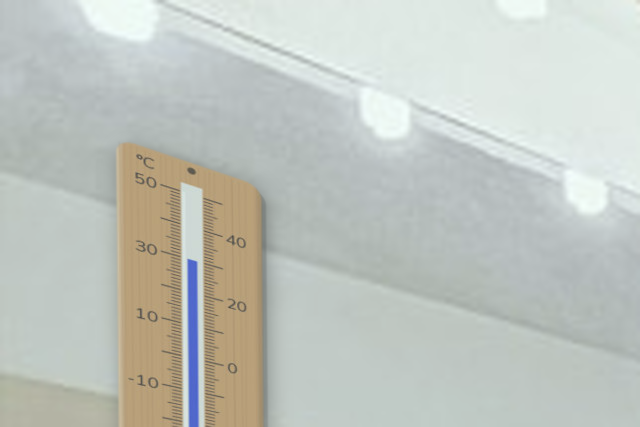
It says 30
